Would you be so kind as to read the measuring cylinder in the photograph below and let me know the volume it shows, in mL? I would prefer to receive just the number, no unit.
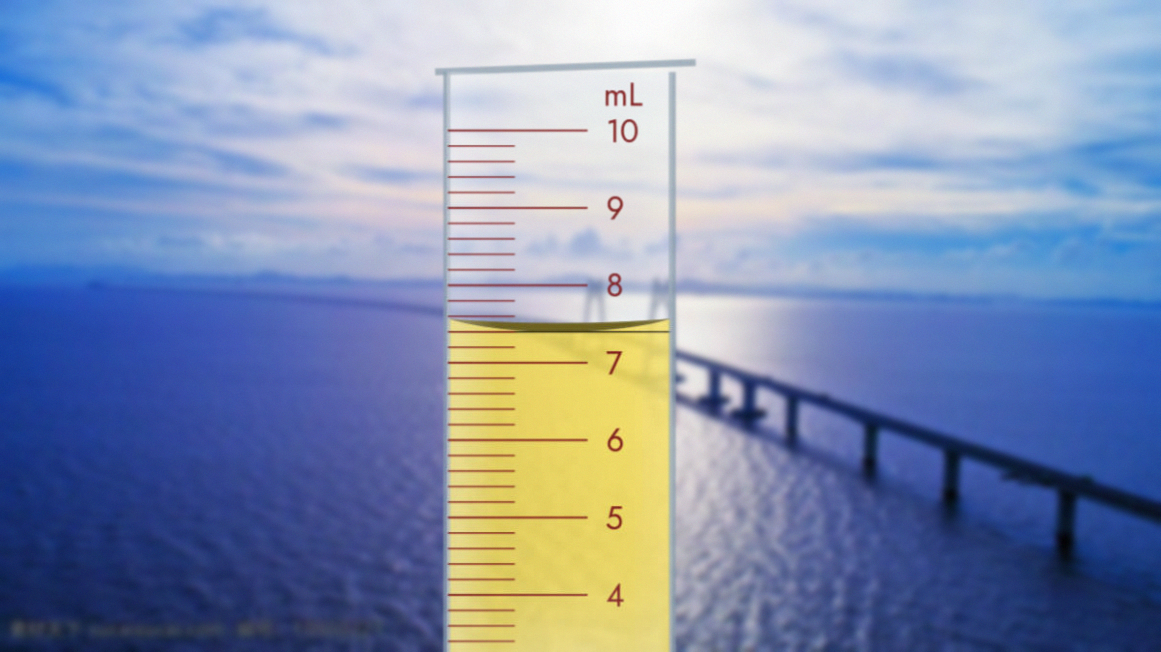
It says 7.4
